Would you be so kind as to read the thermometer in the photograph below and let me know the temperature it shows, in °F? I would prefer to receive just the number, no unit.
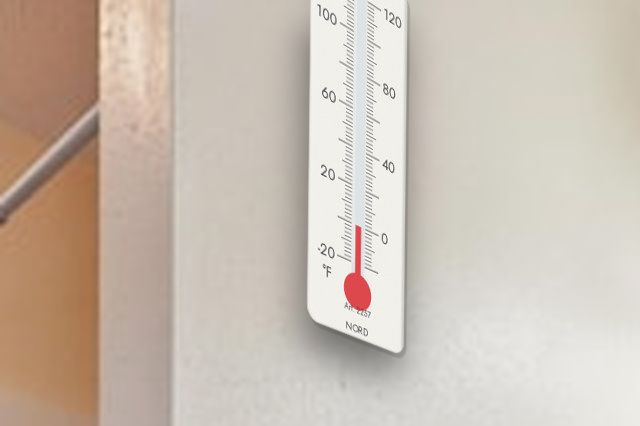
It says 0
